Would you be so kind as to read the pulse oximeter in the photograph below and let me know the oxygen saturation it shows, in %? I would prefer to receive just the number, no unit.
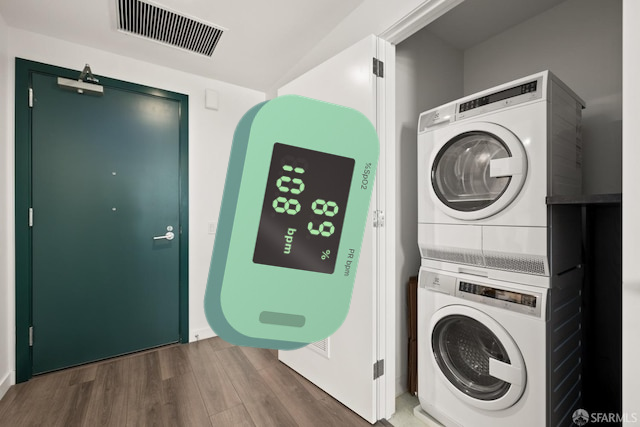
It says 89
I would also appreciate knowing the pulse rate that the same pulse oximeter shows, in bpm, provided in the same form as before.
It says 108
